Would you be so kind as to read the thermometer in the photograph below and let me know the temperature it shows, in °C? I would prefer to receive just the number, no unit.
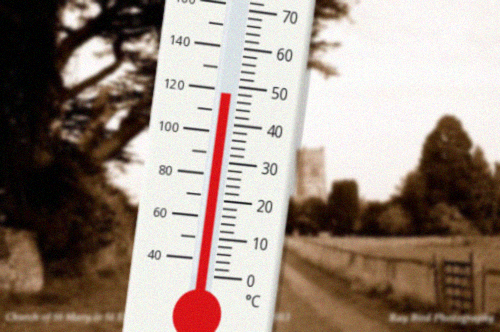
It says 48
